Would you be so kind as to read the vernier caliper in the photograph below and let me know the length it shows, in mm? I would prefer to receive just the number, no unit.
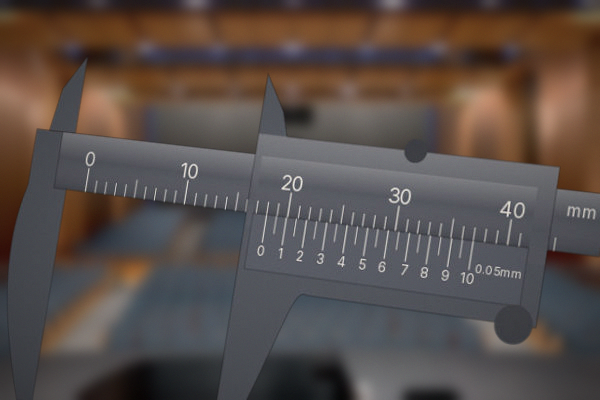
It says 18.0
